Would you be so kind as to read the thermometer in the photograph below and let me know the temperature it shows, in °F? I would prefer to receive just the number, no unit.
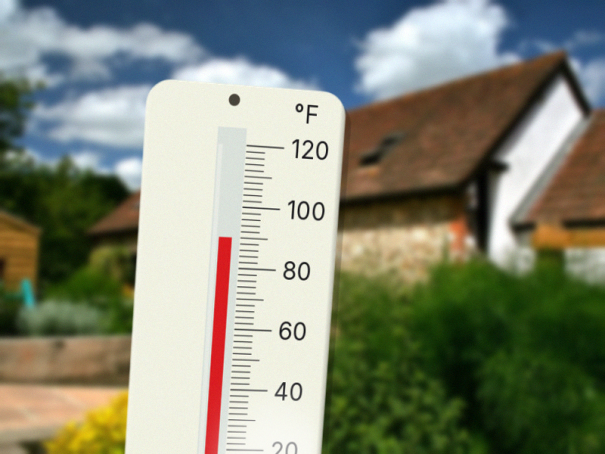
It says 90
